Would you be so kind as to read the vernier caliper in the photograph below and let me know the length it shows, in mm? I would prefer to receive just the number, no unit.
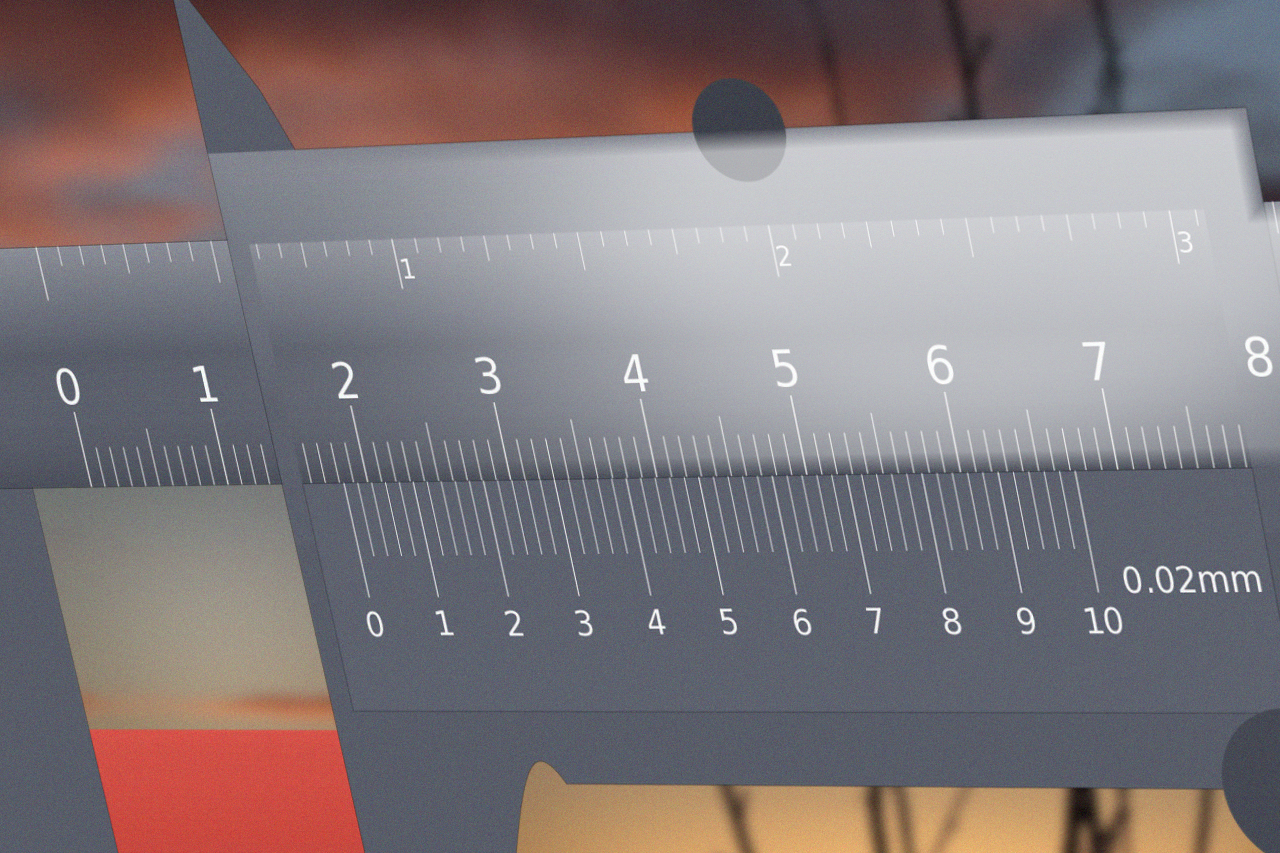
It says 18.3
